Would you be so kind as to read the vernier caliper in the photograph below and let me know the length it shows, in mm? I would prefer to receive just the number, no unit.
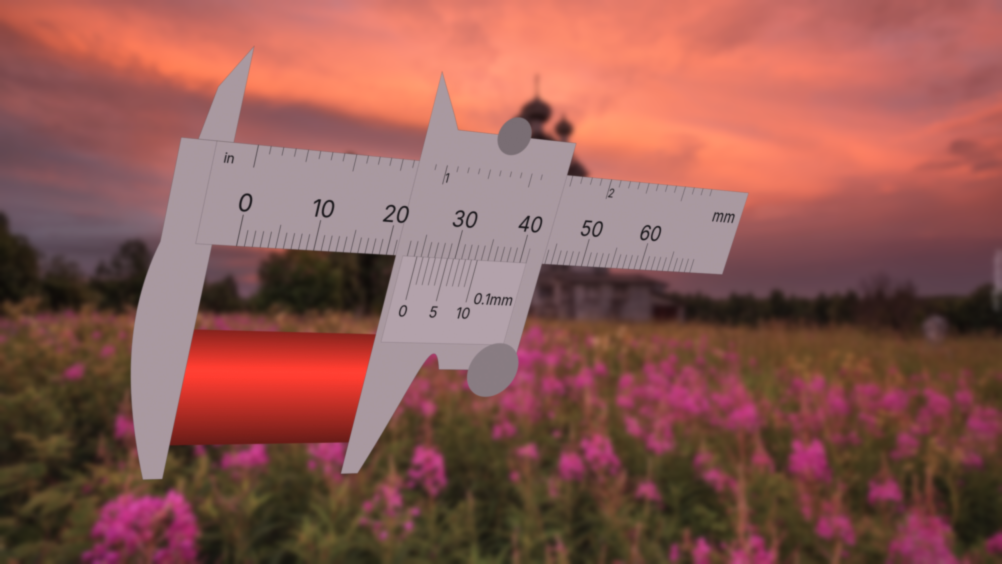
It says 24.4
